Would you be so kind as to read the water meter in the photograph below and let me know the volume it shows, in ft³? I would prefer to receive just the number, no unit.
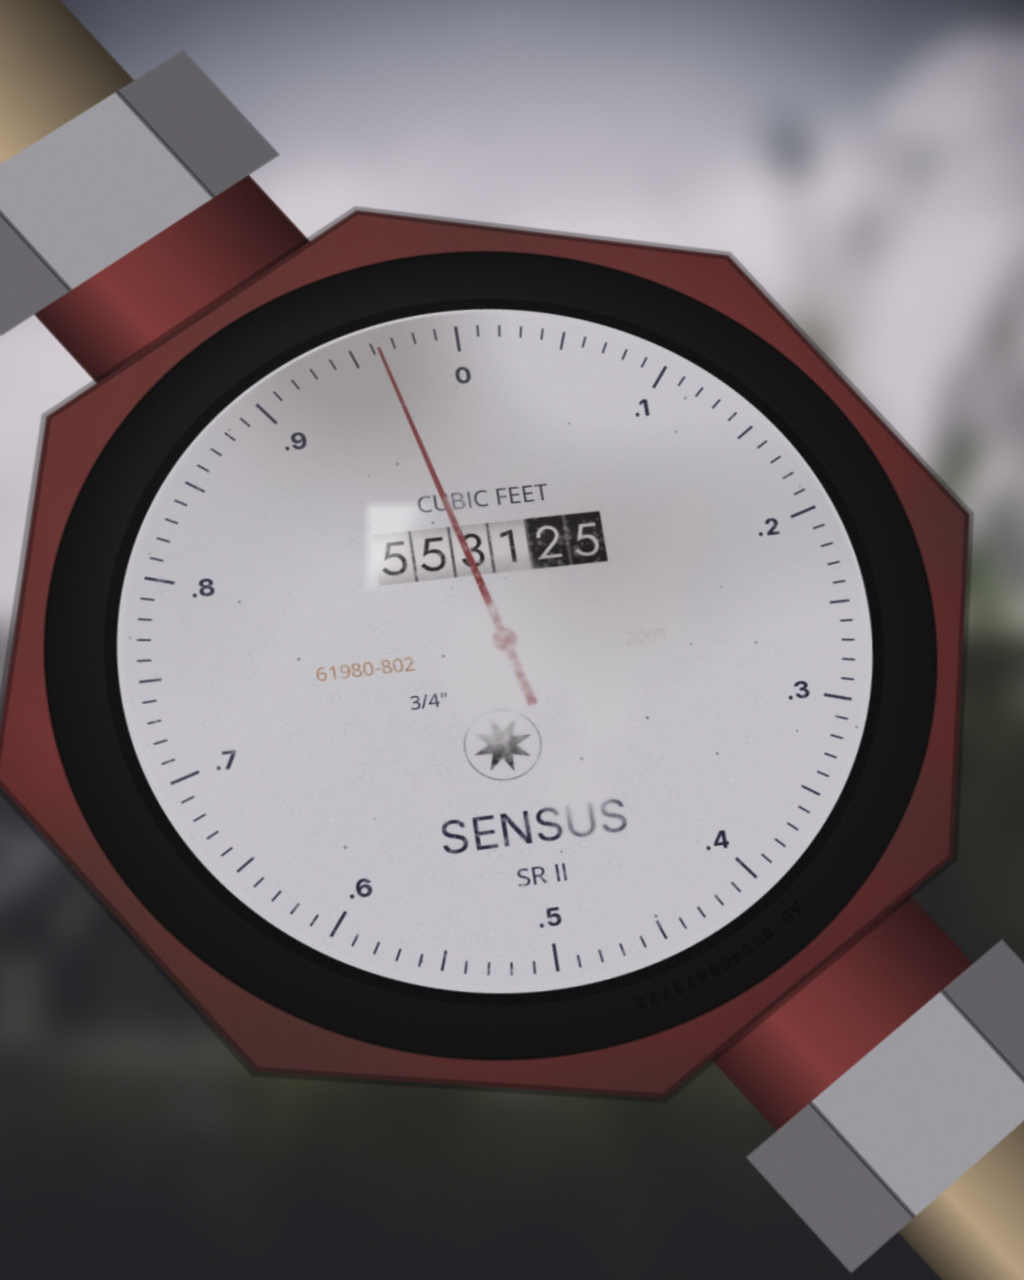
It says 553124.96
